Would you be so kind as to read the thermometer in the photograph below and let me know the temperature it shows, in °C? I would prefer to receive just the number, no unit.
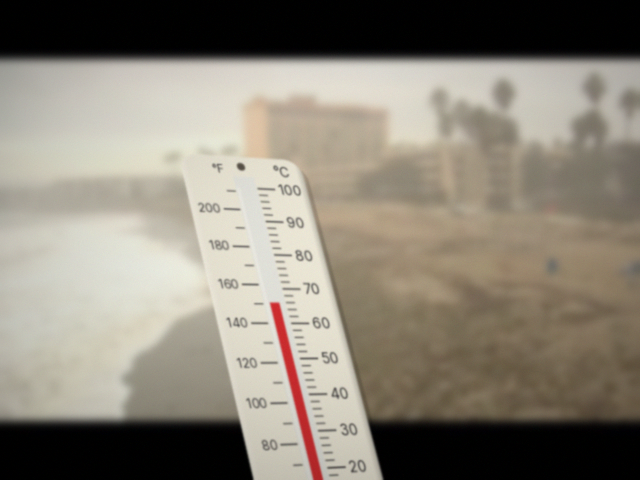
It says 66
